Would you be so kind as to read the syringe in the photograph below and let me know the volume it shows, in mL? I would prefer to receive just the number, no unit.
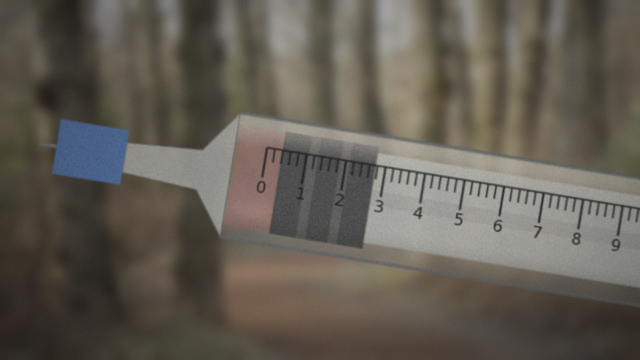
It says 0.4
